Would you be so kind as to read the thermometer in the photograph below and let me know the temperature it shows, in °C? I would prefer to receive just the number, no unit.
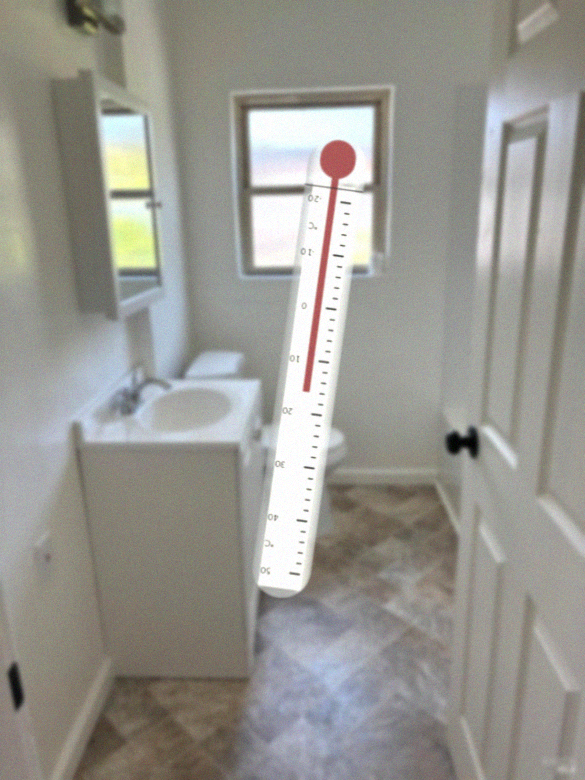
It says 16
